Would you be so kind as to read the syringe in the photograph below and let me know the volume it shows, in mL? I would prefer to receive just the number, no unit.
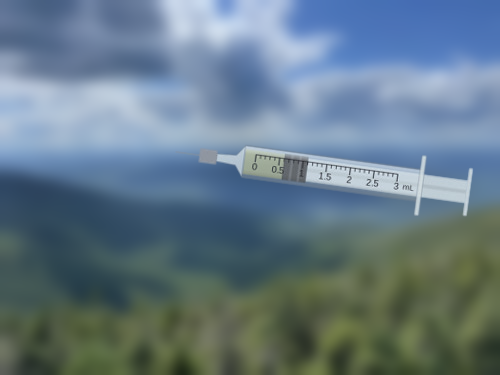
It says 0.6
